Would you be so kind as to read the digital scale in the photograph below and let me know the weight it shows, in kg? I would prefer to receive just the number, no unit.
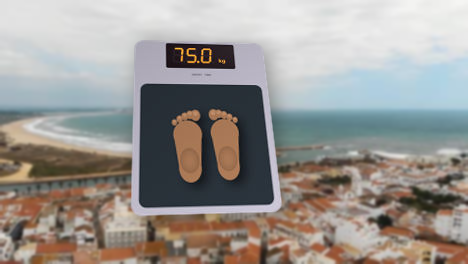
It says 75.0
